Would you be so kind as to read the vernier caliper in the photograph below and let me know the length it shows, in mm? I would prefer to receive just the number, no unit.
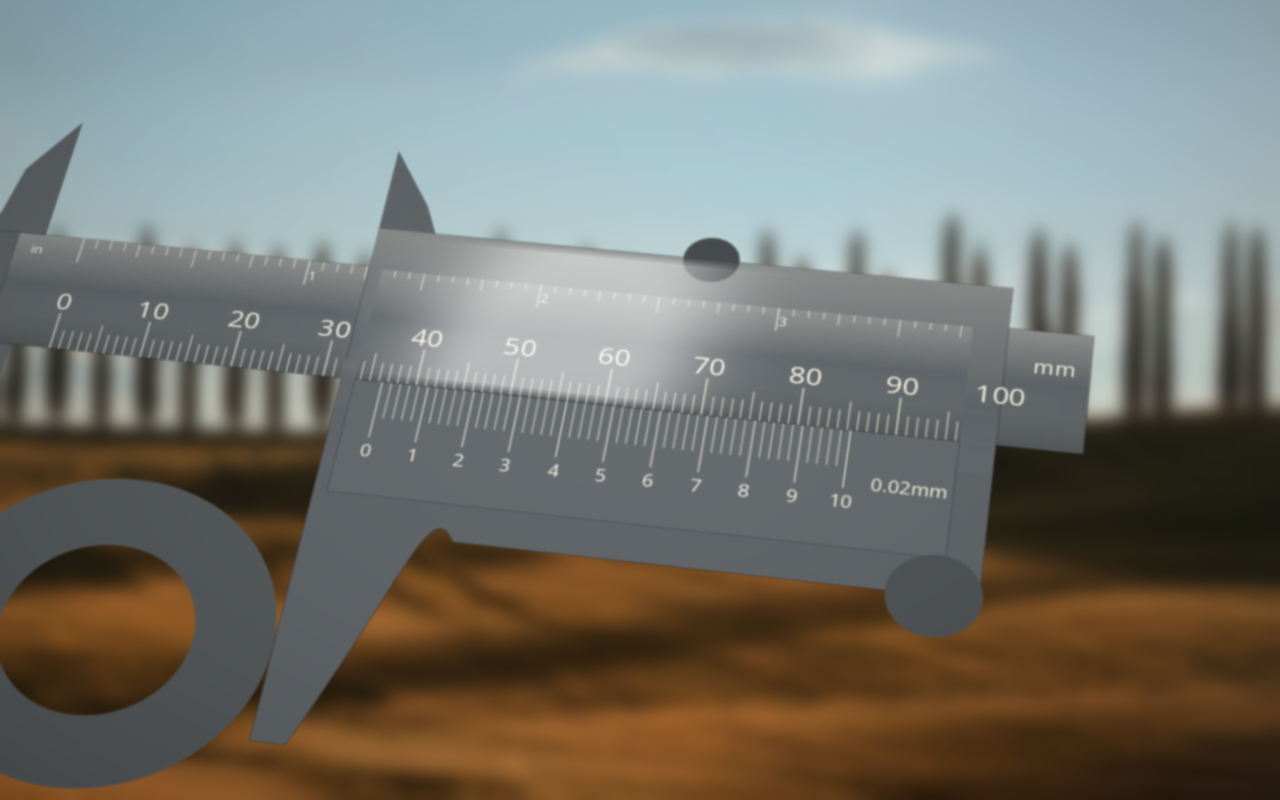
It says 36.4
